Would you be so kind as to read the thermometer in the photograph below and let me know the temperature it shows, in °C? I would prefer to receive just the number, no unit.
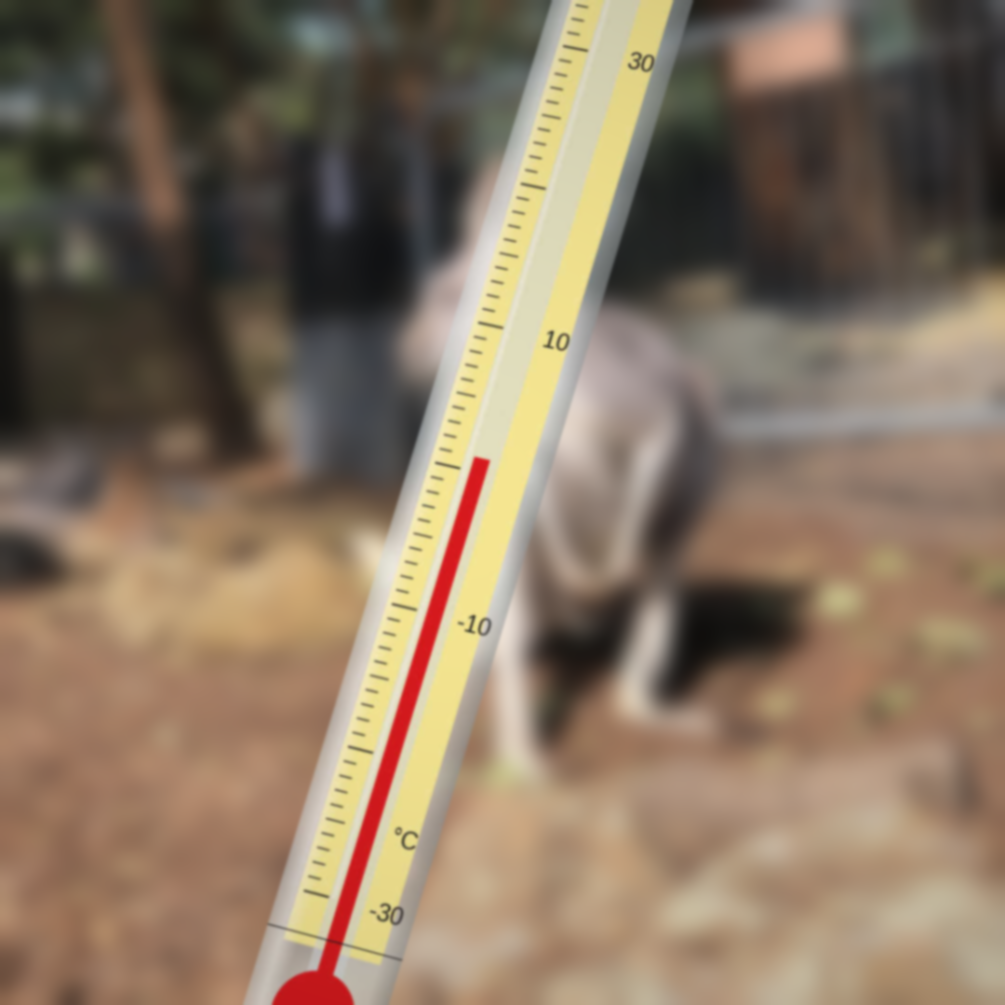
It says 1
